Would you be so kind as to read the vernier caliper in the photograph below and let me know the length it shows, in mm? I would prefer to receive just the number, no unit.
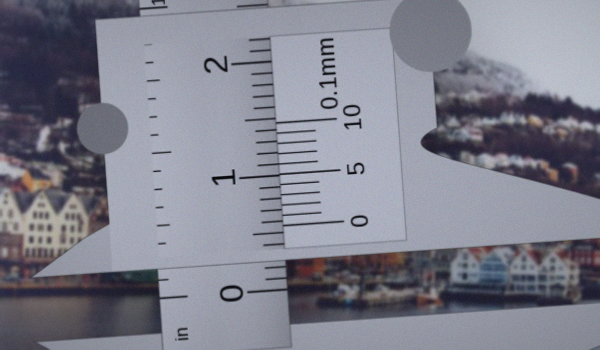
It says 5.6
